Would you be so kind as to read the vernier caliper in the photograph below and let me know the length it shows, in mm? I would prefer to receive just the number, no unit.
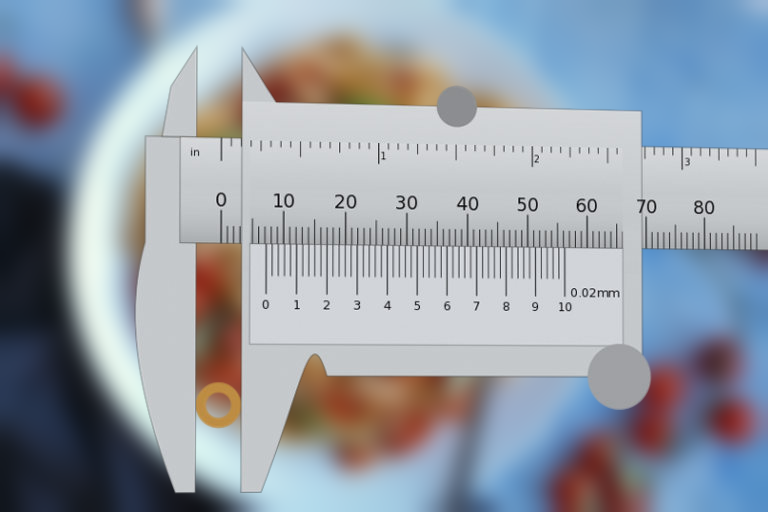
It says 7.2
